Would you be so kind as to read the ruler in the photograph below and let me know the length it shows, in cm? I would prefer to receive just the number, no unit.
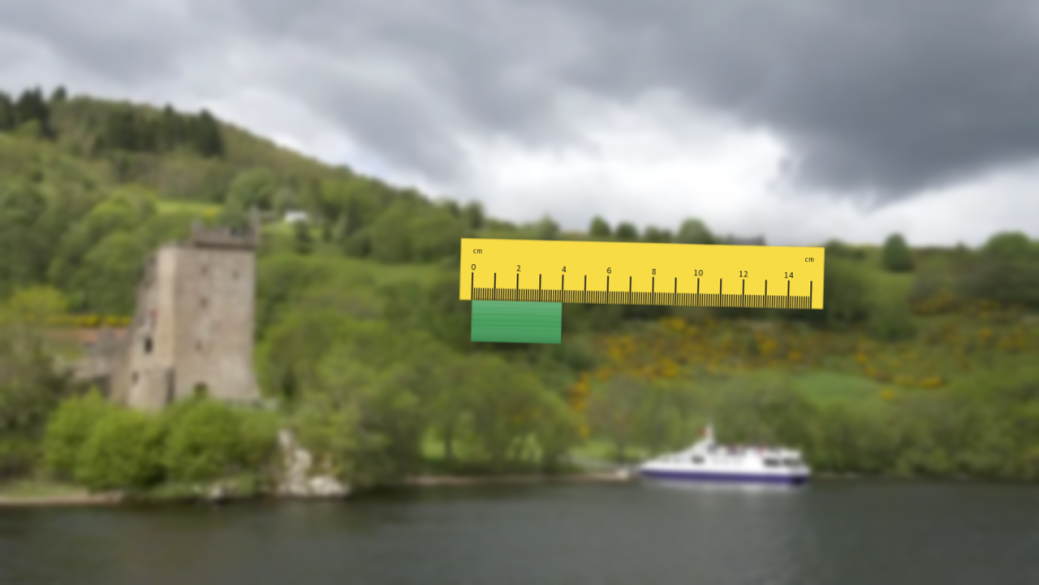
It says 4
